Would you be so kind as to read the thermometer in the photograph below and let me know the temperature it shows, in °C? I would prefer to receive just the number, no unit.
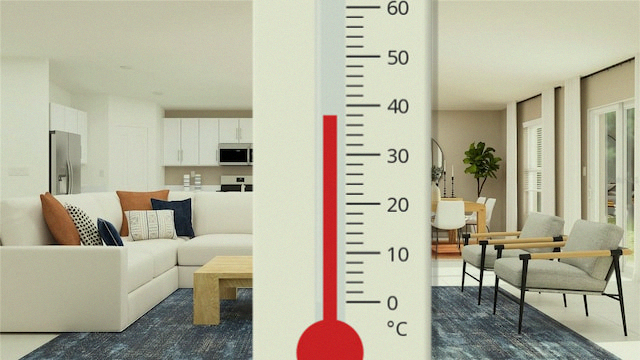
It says 38
